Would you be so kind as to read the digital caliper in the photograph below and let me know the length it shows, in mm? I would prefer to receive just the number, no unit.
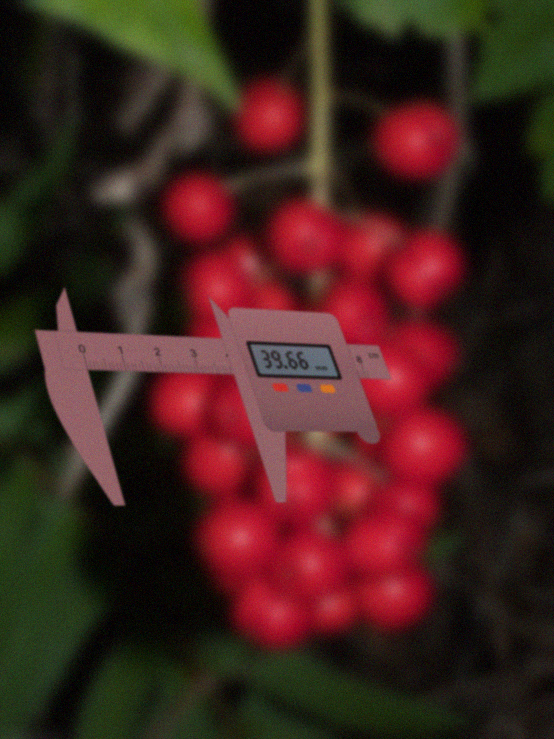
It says 39.66
